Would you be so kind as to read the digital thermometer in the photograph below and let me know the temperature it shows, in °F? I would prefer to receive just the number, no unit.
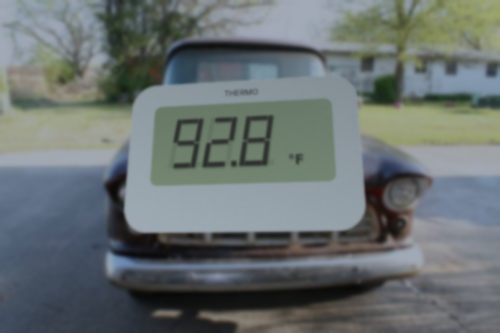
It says 92.8
